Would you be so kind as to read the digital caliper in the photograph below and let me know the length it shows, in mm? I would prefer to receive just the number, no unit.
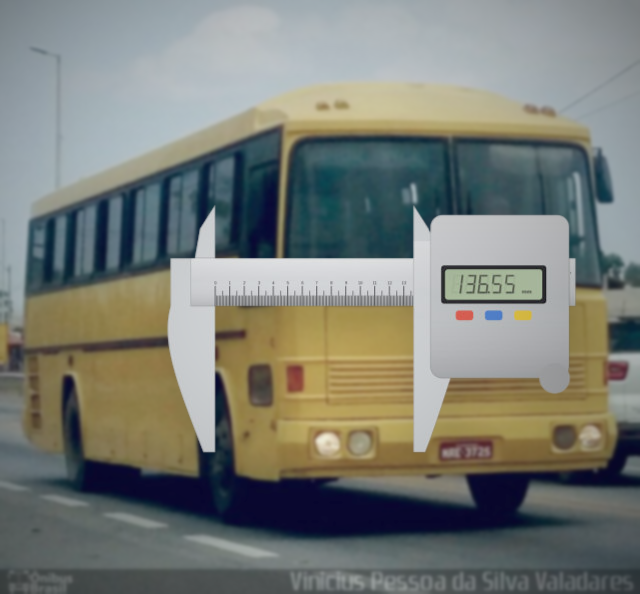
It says 136.55
